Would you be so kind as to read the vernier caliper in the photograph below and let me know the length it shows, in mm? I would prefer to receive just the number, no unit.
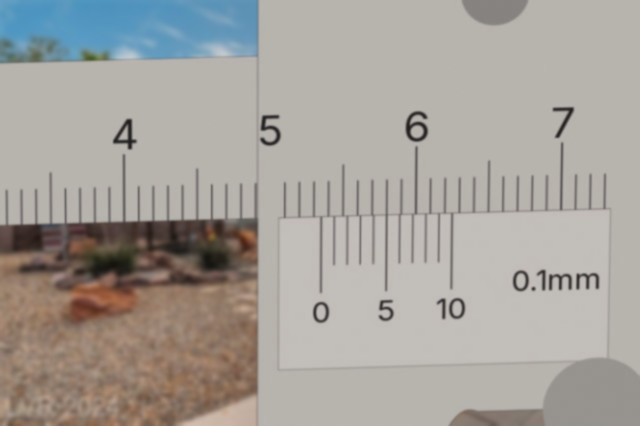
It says 53.5
